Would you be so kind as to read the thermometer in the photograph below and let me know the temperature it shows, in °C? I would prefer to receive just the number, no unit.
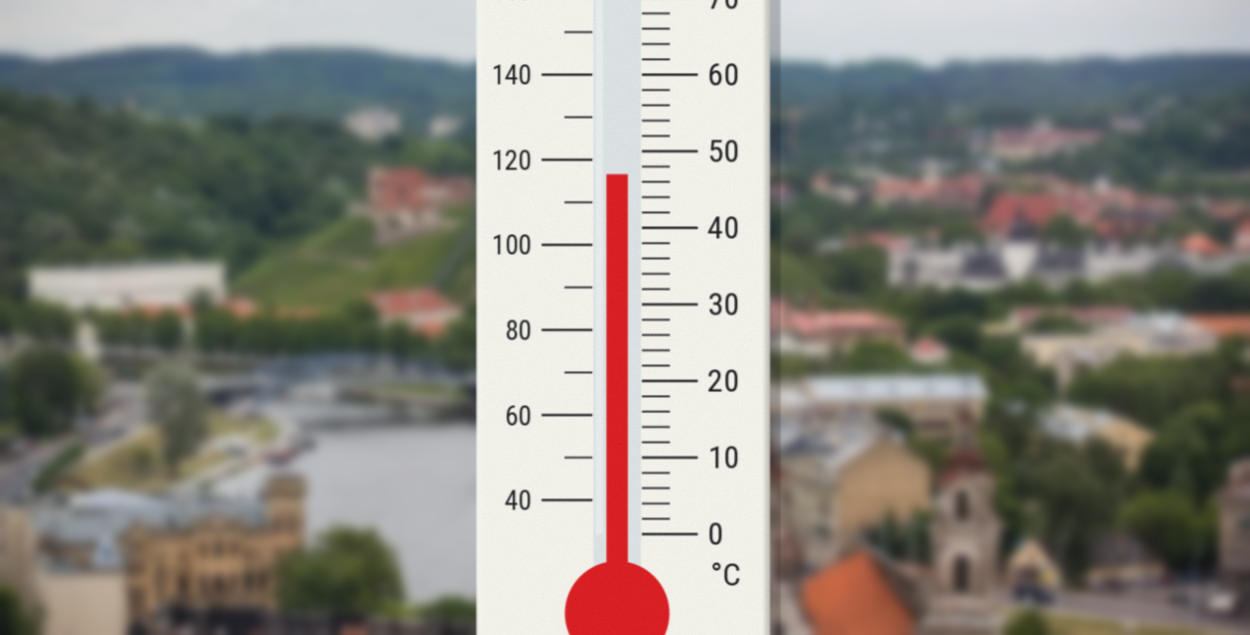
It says 47
